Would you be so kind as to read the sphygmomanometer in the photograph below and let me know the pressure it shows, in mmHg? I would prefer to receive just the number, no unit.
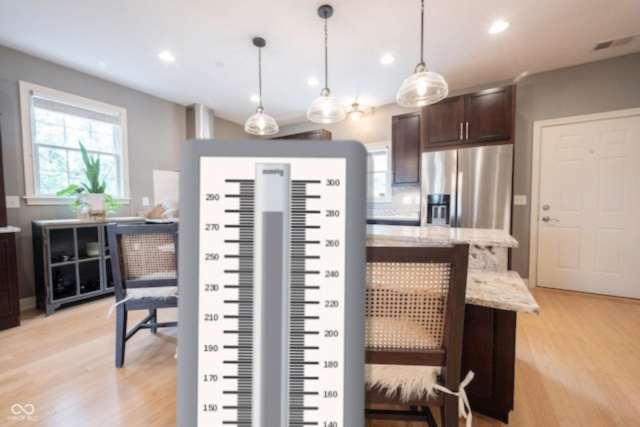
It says 280
